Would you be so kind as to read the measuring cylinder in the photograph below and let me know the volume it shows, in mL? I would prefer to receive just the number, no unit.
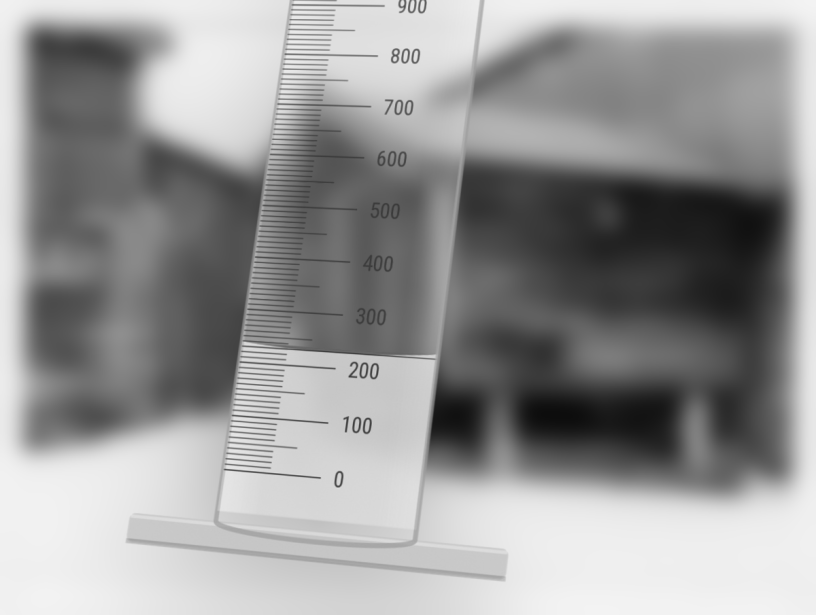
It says 230
